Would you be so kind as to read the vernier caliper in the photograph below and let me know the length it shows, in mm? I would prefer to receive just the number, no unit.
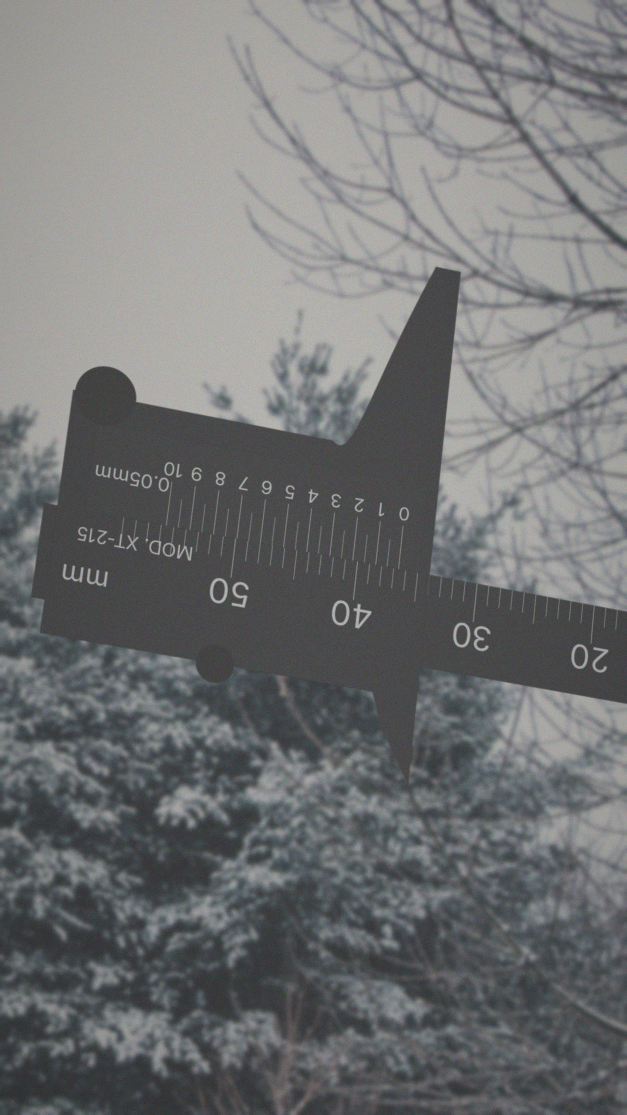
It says 36.6
